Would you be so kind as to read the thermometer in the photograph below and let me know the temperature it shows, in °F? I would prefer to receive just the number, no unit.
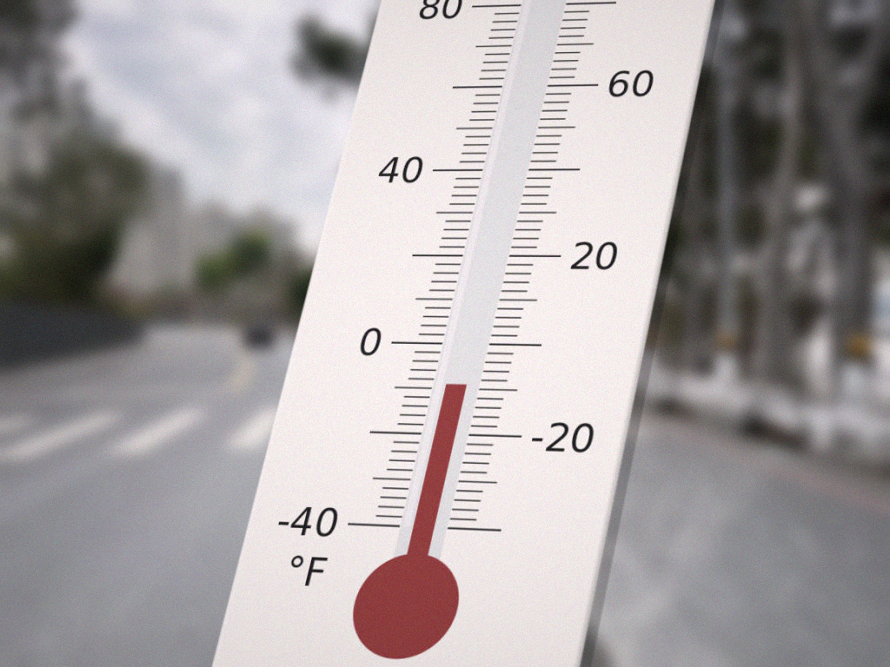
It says -9
